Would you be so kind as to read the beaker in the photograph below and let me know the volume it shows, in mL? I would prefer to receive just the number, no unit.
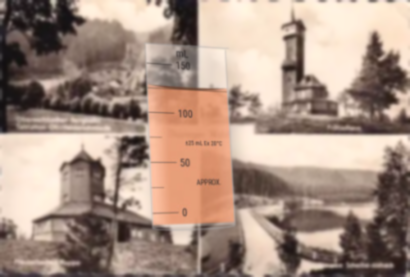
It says 125
